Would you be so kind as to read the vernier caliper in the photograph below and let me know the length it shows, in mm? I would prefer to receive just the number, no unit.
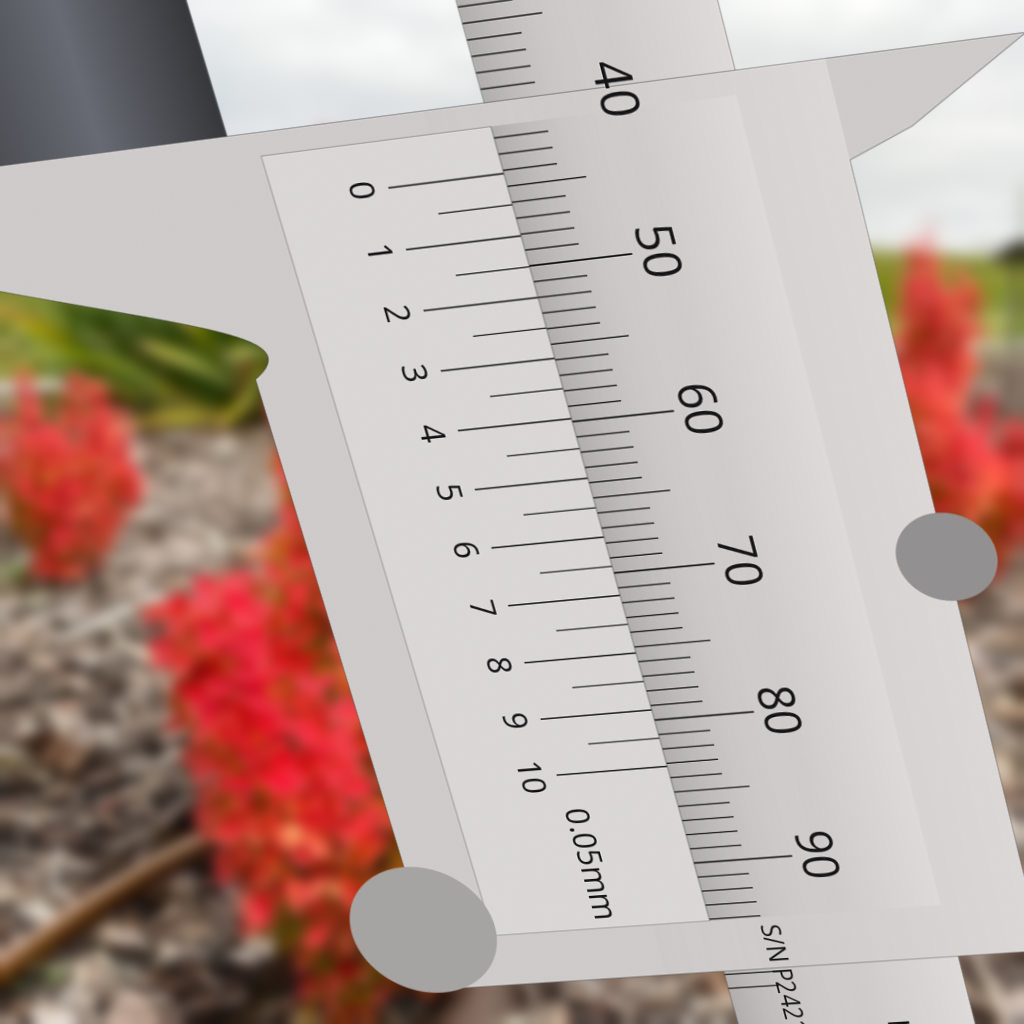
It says 44.2
